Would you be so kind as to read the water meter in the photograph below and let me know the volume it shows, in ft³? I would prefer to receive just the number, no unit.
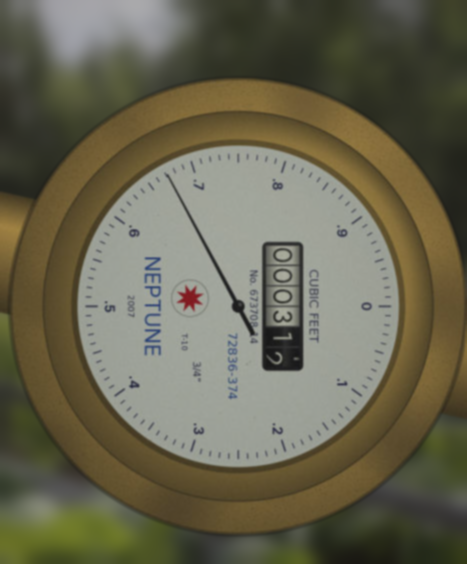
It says 311.67
